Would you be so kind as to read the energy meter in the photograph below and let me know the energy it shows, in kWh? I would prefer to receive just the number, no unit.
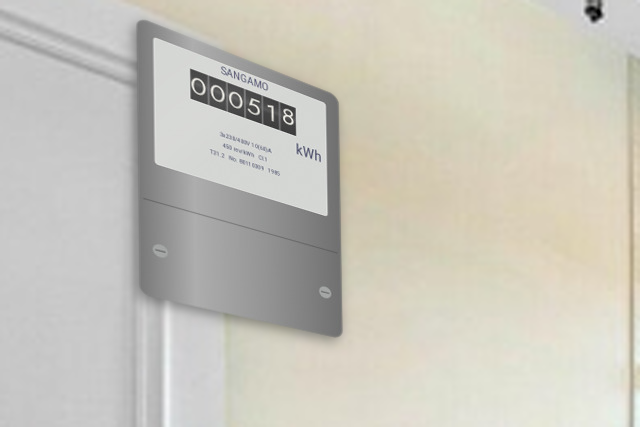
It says 518
